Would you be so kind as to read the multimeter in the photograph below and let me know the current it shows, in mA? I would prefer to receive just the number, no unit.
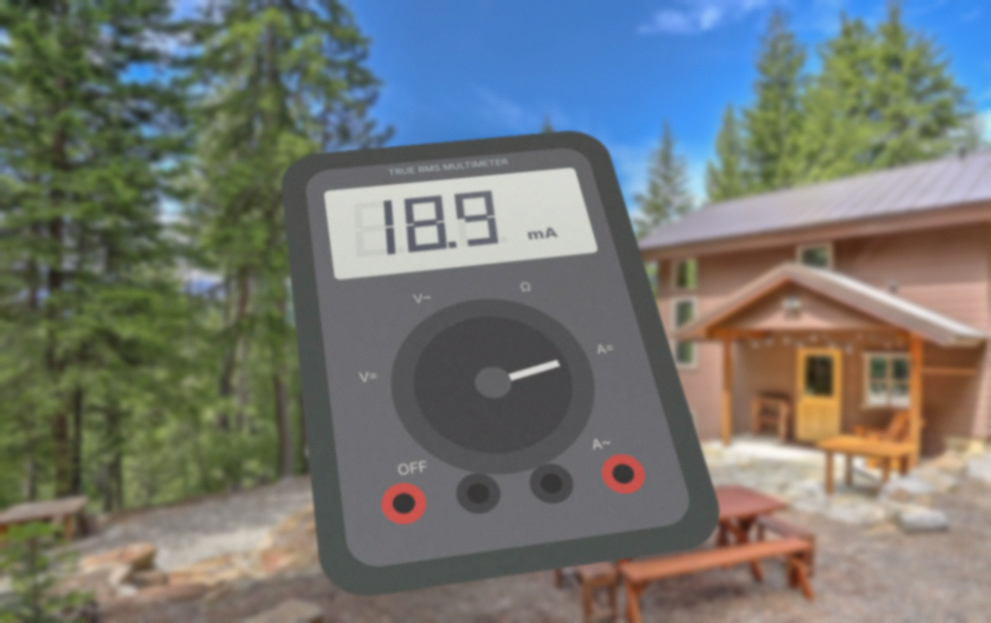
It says 18.9
